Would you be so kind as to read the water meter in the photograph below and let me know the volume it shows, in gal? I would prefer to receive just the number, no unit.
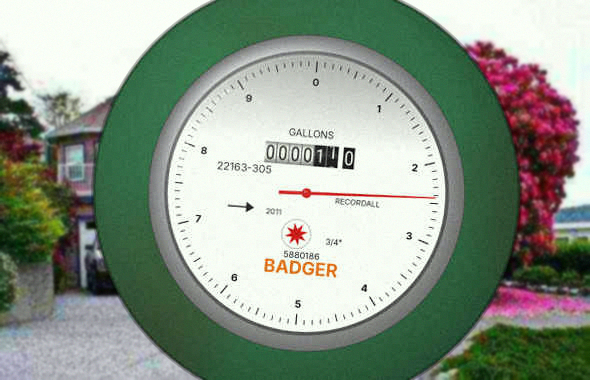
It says 112.4
